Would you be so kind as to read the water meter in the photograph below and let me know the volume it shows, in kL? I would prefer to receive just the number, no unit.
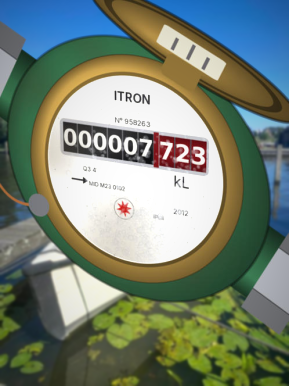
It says 7.723
